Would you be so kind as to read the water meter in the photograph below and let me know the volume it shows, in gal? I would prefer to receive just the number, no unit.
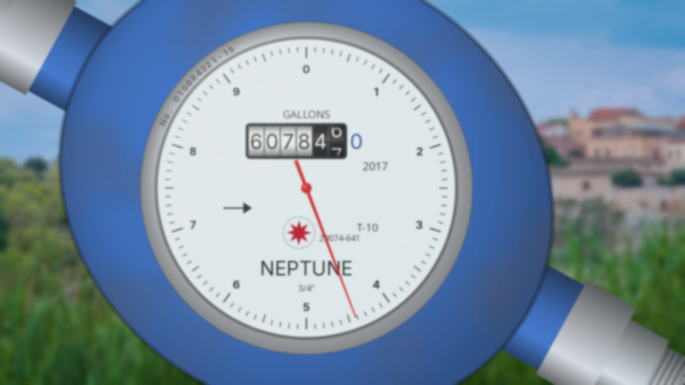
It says 6078464.4
